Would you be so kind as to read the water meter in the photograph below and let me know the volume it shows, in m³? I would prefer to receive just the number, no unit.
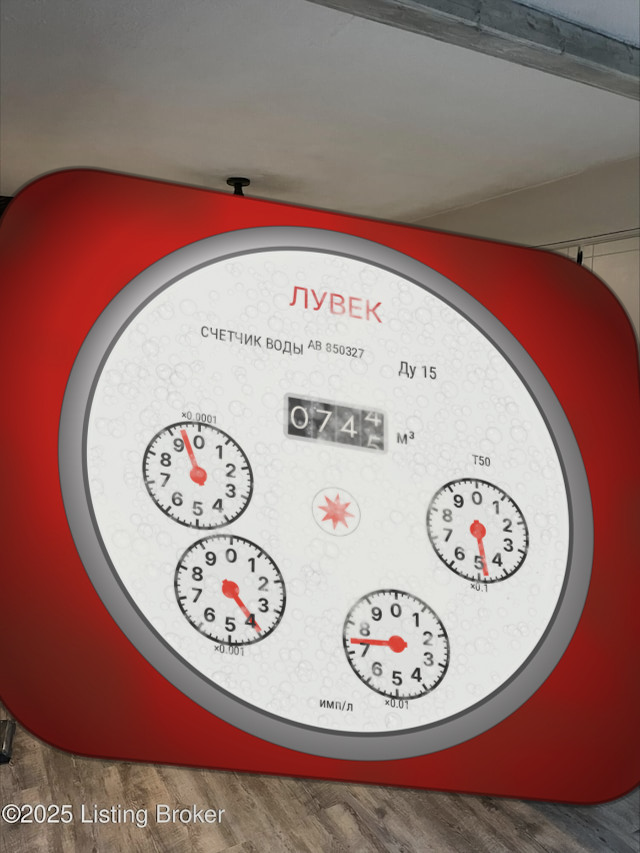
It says 744.4739
